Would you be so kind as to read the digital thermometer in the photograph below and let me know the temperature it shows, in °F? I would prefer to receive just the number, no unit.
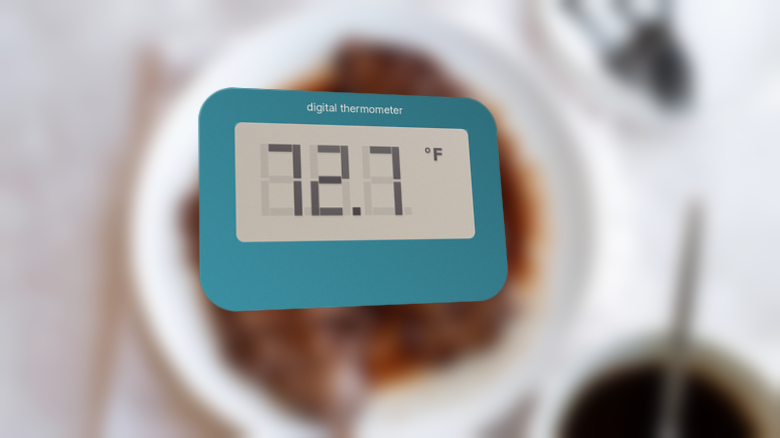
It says 72.7
